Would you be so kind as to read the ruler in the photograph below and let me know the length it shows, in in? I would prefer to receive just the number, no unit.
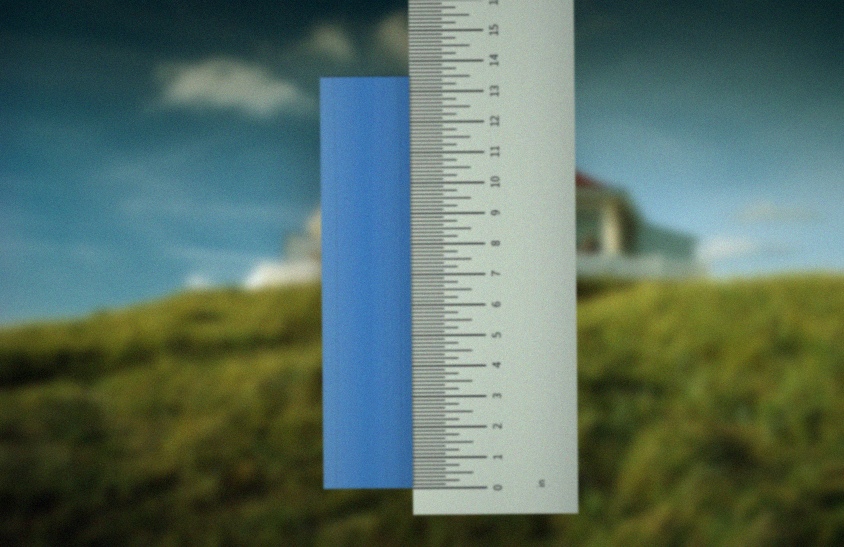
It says 13.5
